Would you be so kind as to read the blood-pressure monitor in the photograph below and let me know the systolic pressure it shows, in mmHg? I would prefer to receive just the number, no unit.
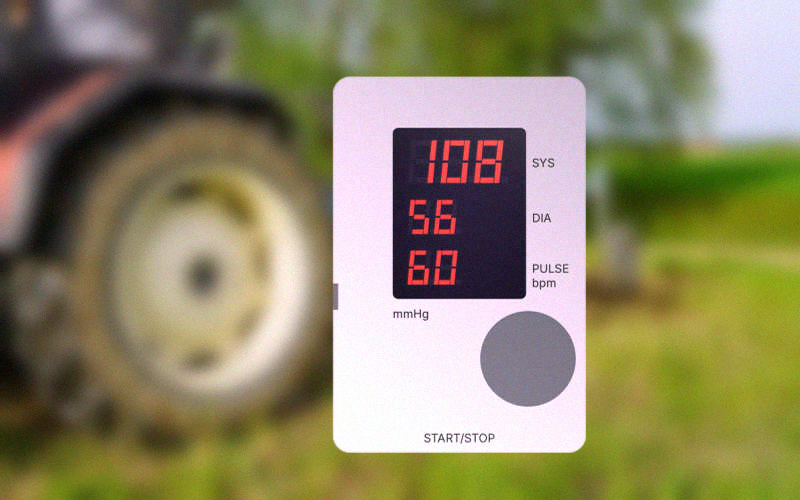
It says 108
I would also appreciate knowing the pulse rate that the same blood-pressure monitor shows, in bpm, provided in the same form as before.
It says 60
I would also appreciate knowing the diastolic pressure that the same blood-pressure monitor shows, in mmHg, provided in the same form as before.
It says 56
